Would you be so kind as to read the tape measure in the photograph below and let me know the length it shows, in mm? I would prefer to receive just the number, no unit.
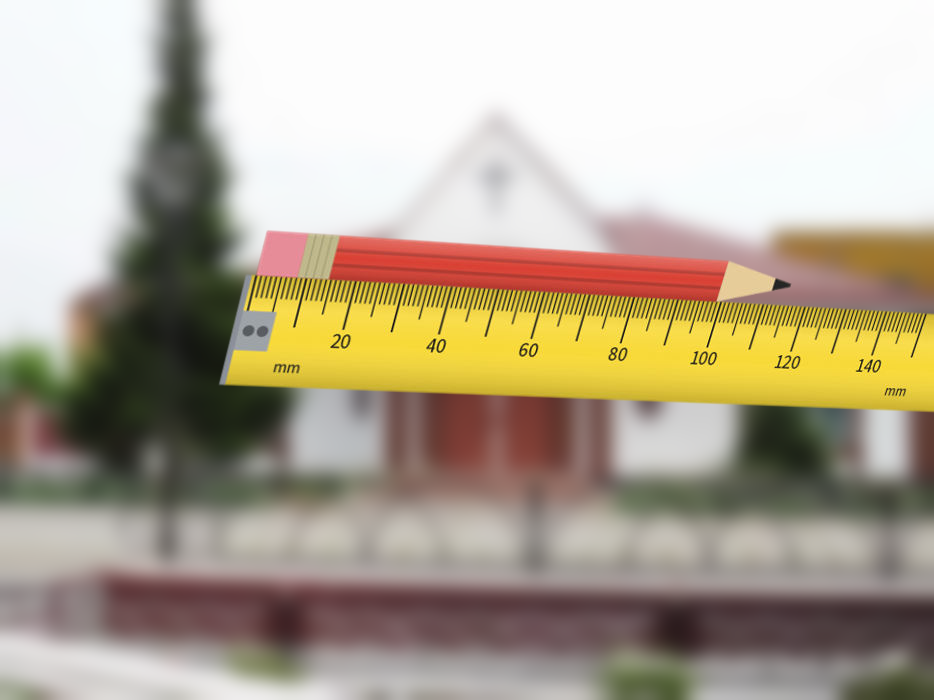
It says 115
